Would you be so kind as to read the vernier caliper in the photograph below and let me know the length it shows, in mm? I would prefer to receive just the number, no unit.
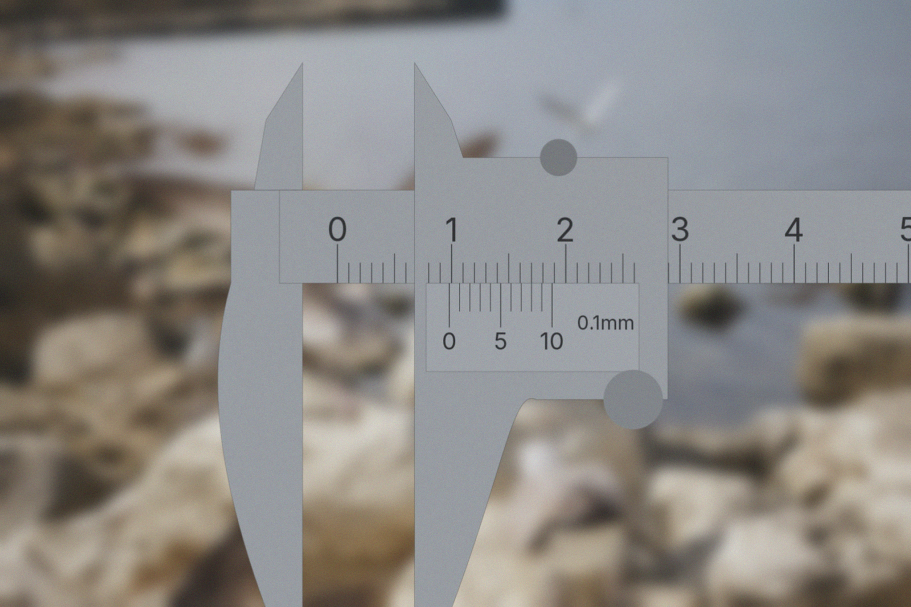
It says 9.8
